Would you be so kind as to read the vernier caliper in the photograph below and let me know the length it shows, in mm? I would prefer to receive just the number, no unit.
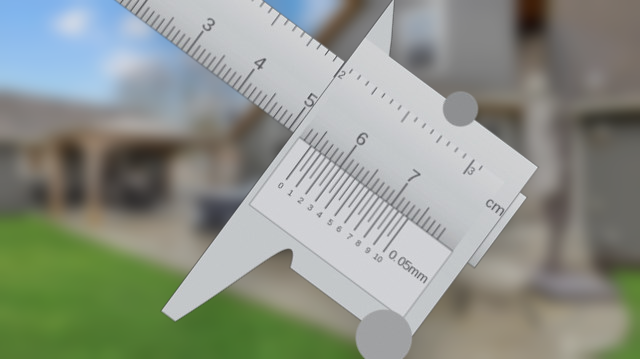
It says 54.4
